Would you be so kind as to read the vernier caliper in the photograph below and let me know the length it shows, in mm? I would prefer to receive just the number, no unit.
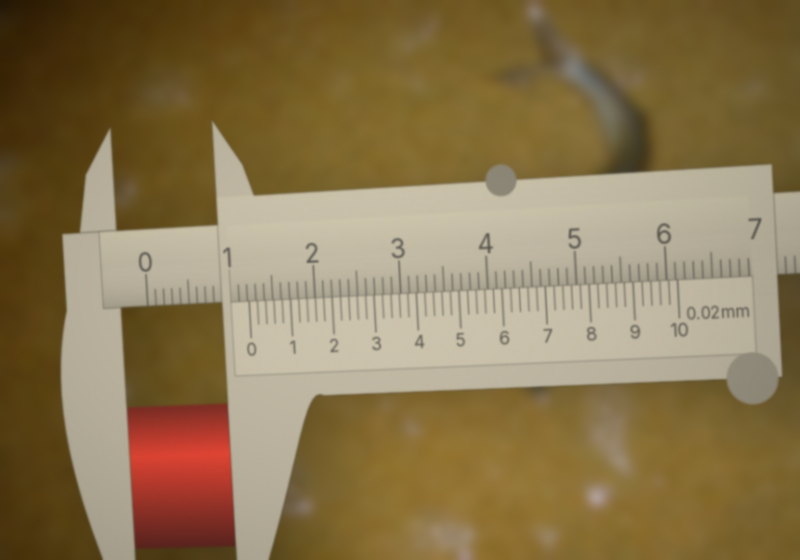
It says 12.2
